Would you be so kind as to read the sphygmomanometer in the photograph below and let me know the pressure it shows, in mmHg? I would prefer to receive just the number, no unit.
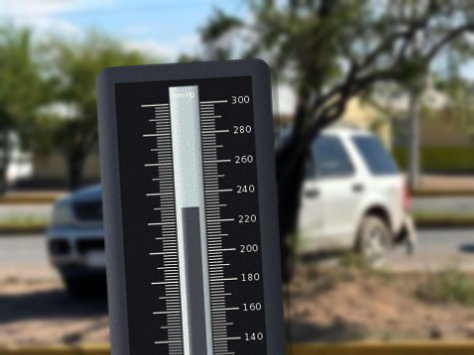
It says 230
